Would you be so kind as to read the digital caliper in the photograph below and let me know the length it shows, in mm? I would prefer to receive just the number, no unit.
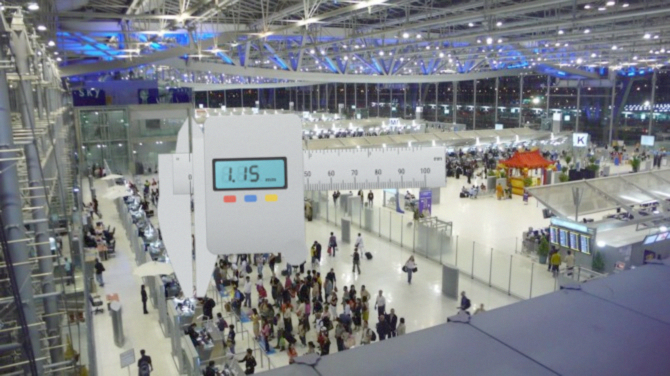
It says 1.15
